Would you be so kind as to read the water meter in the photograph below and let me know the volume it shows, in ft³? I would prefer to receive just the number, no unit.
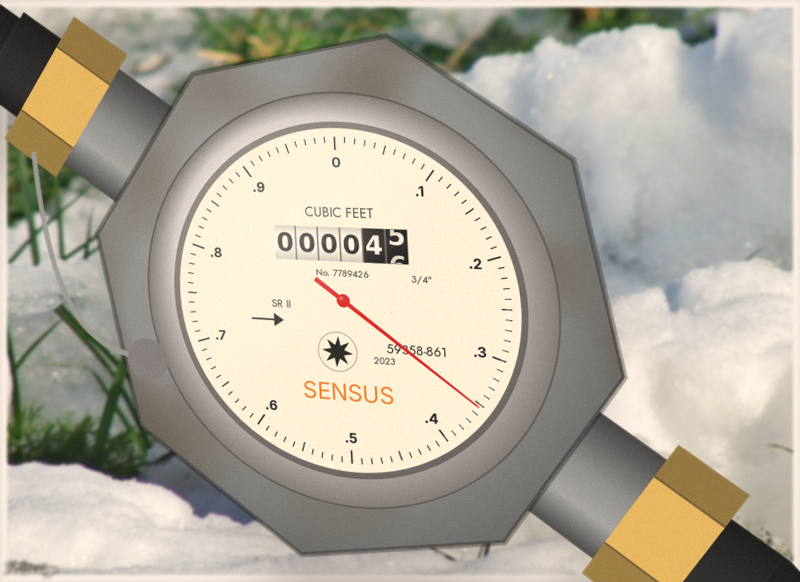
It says 45.35
